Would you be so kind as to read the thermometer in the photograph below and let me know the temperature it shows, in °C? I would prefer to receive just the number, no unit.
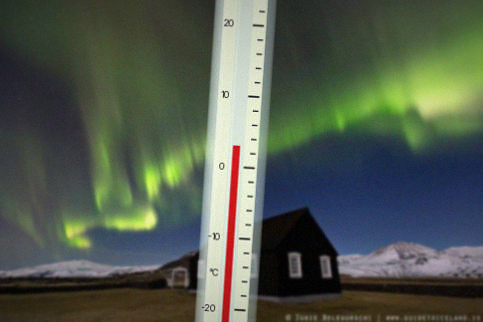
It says 3
